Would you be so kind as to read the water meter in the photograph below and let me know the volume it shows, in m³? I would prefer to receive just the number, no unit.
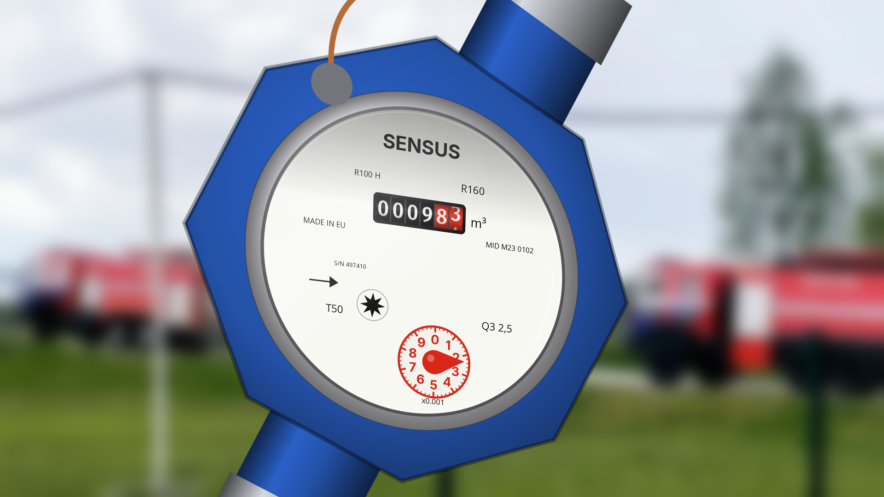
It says 9.832
